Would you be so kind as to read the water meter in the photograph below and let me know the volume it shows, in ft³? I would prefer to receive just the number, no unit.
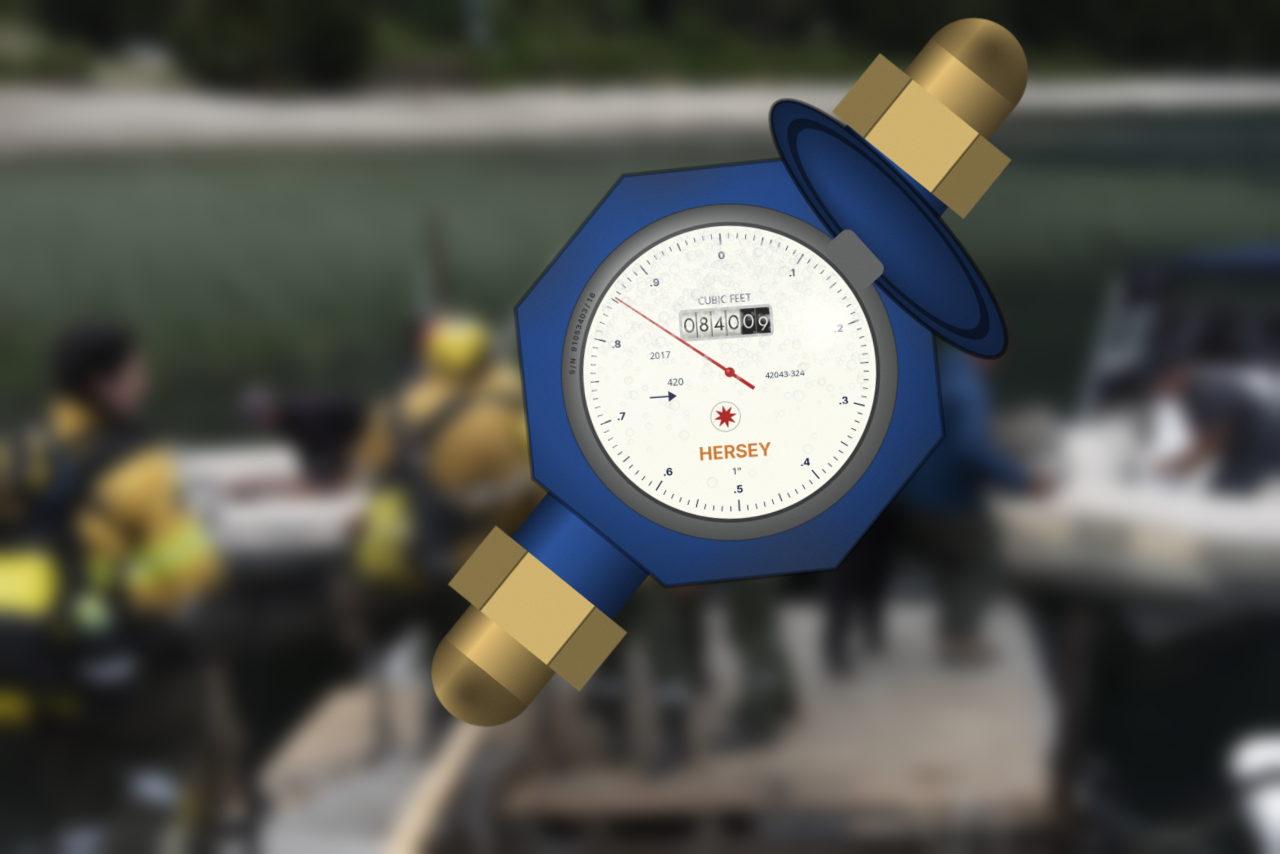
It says 84008.85
